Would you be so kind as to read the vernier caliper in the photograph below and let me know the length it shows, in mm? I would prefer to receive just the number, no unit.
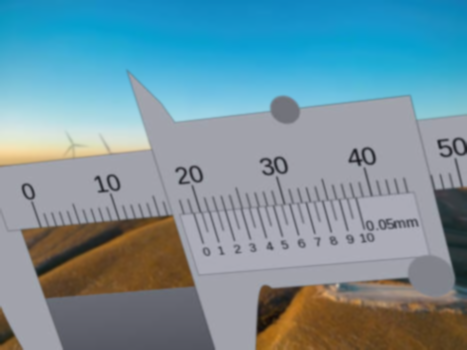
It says 19.2
